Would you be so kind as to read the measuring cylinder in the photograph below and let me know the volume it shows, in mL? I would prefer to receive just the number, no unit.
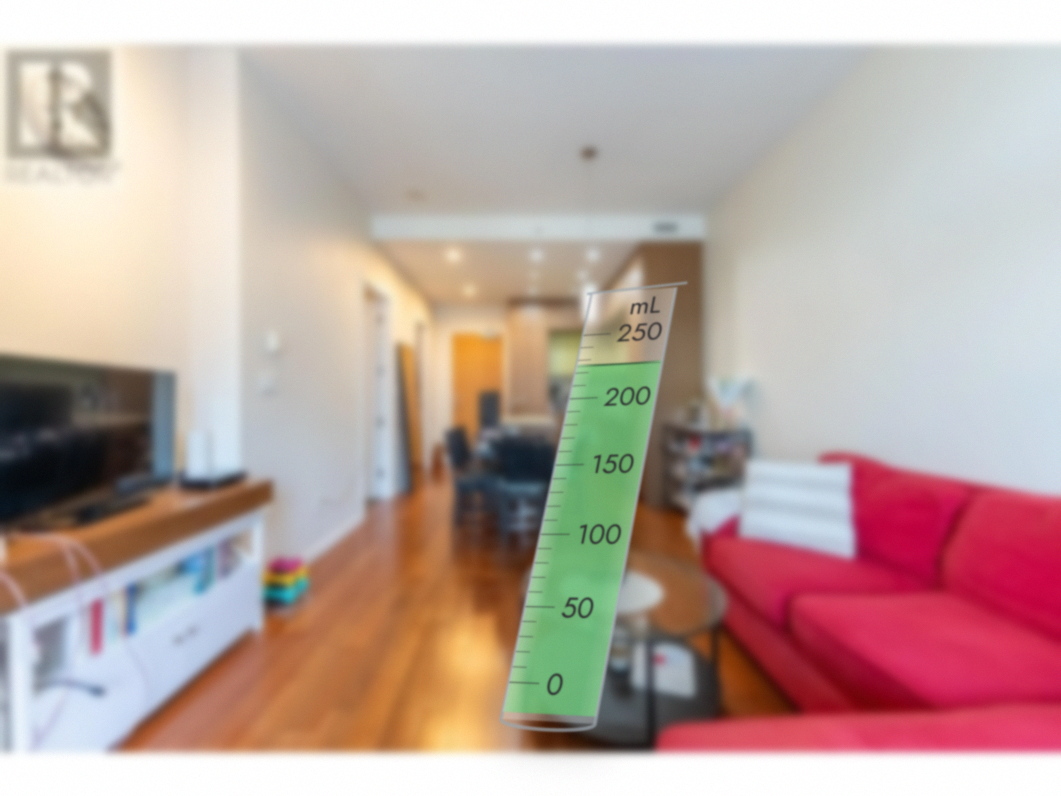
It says 225
